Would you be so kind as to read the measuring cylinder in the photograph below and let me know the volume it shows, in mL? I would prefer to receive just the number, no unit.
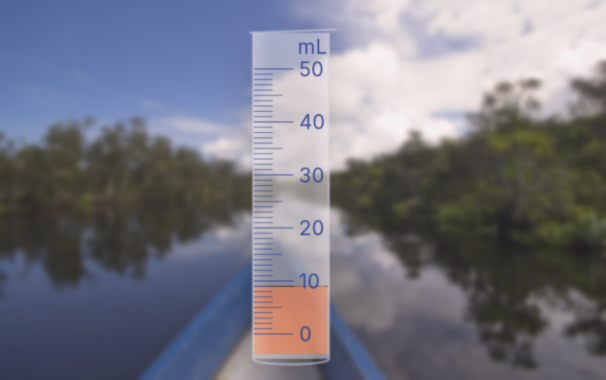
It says 9
